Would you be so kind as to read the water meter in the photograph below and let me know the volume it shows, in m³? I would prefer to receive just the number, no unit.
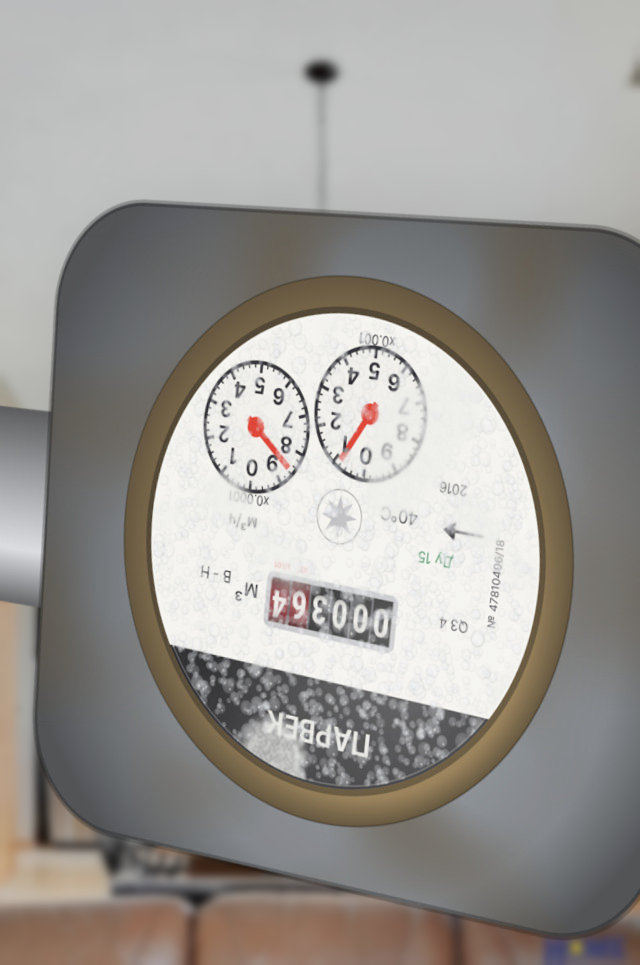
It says 3.6408
